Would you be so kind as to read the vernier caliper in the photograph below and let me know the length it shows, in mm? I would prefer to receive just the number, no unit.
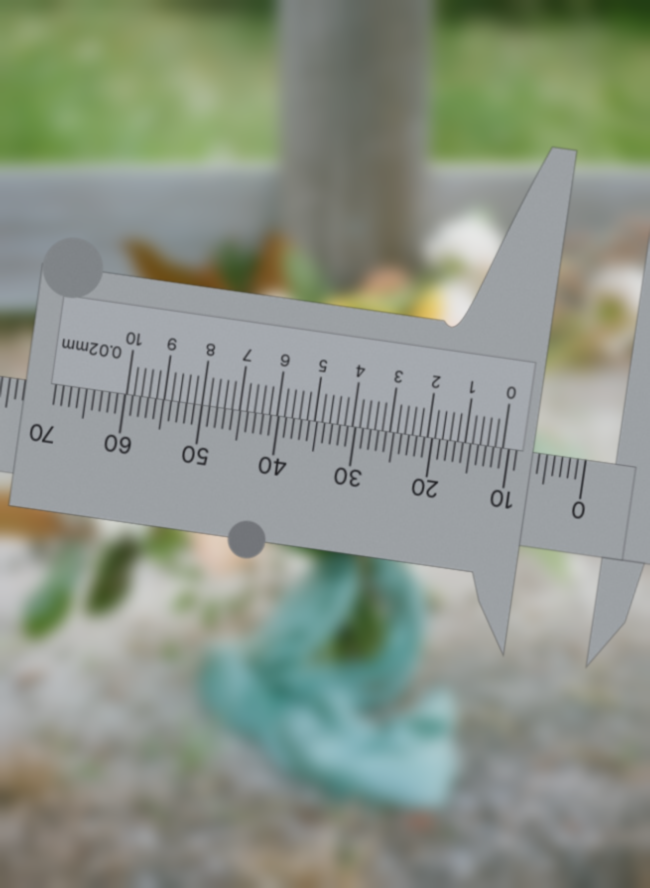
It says 10.8
